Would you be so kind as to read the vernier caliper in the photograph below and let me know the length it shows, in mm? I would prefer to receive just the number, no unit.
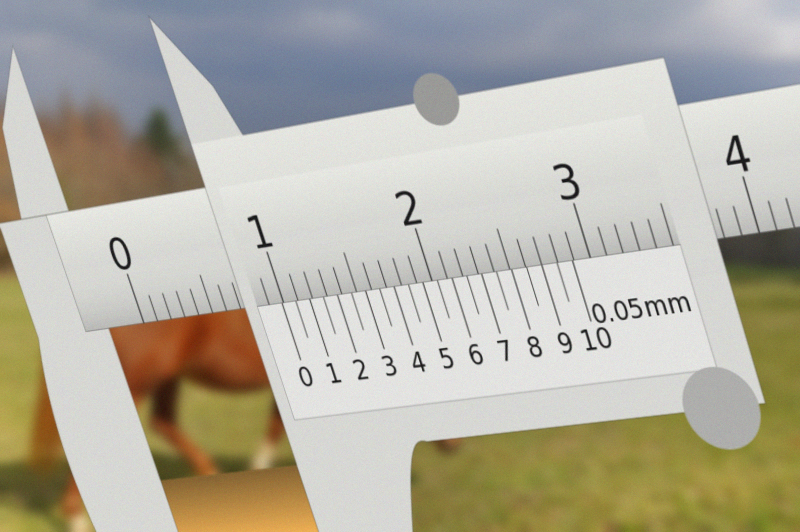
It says 9.9
